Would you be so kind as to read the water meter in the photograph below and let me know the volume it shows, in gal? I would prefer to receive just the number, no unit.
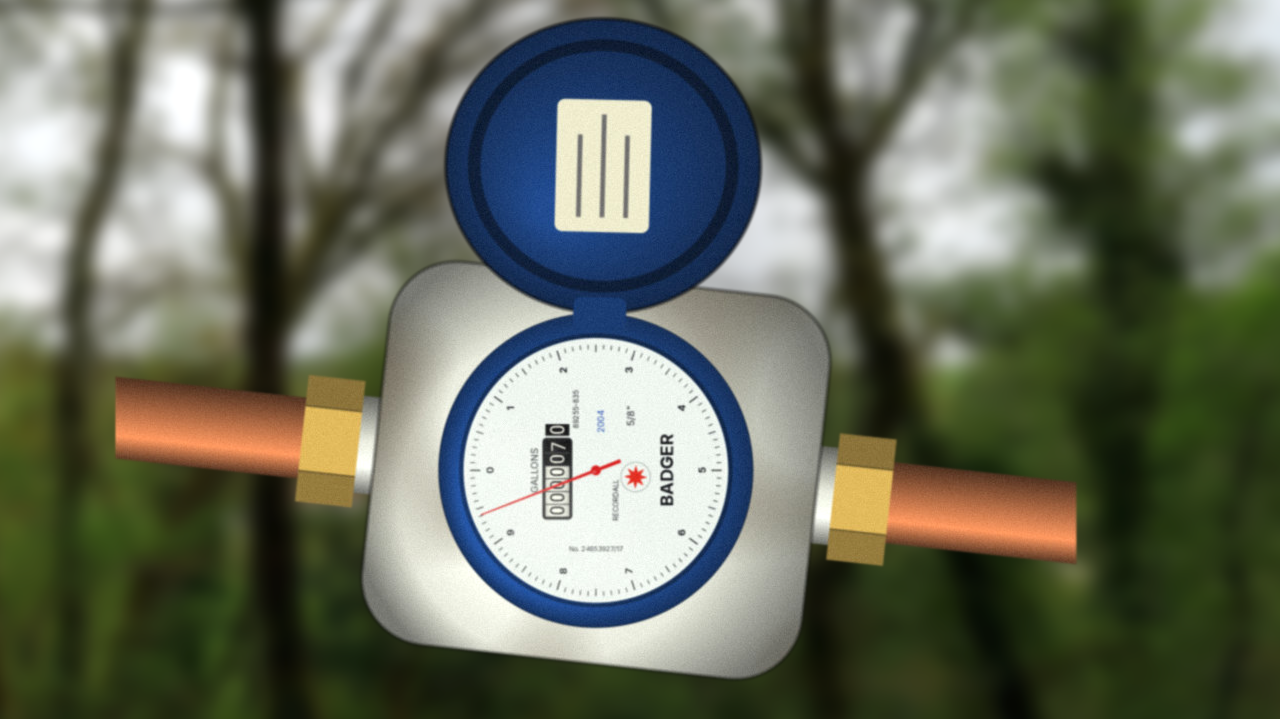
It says 69.4
